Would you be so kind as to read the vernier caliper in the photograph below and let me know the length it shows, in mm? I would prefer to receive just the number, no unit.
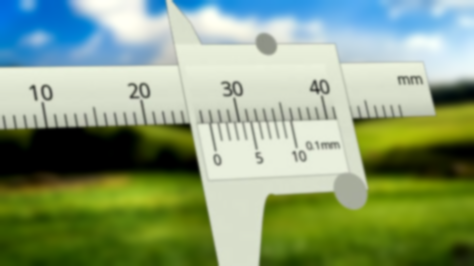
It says 26.8
